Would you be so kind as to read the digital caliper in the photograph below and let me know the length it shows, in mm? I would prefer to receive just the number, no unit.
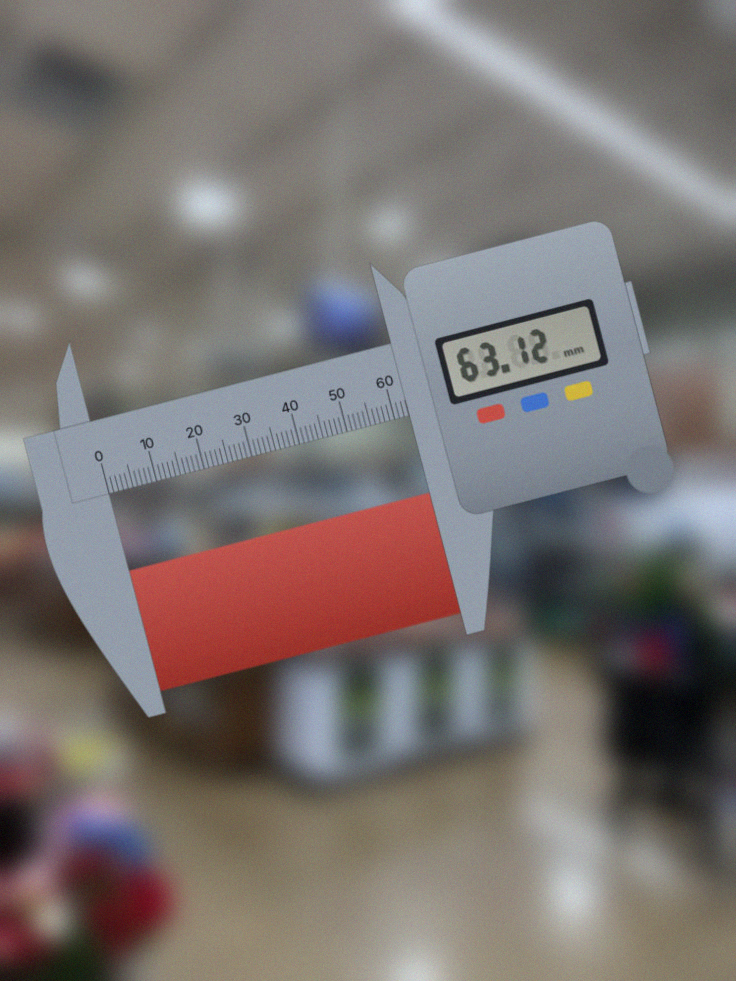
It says 63.12
